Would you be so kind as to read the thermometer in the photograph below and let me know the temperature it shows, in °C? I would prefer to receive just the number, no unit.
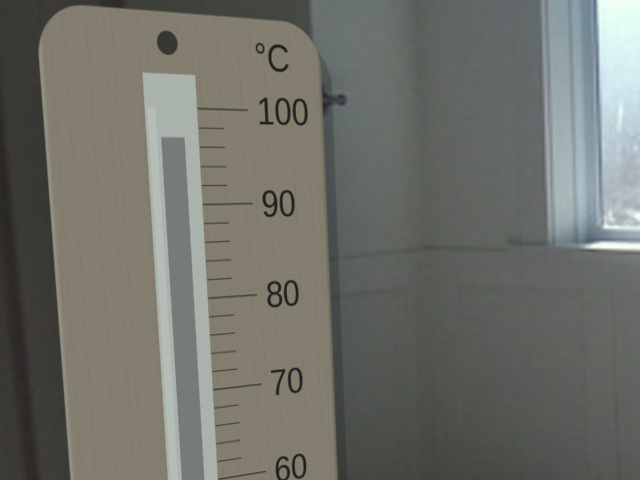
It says 97
